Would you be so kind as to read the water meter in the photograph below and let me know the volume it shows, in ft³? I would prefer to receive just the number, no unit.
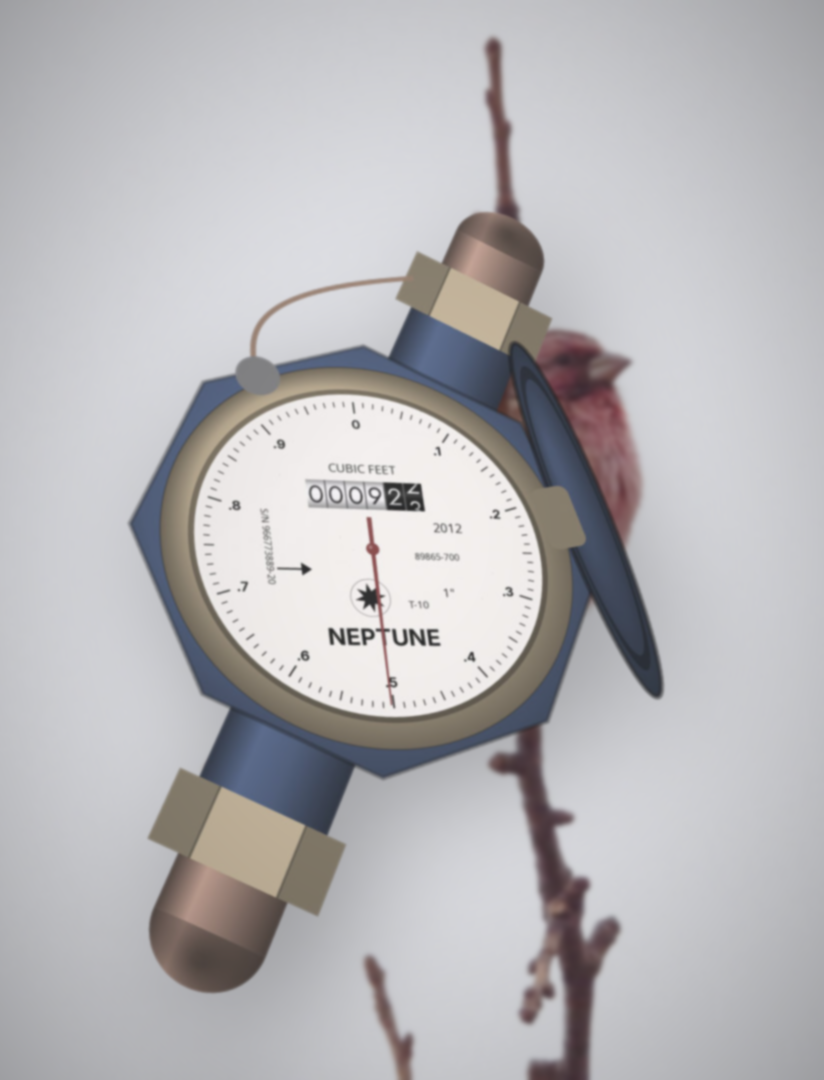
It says 922.50
